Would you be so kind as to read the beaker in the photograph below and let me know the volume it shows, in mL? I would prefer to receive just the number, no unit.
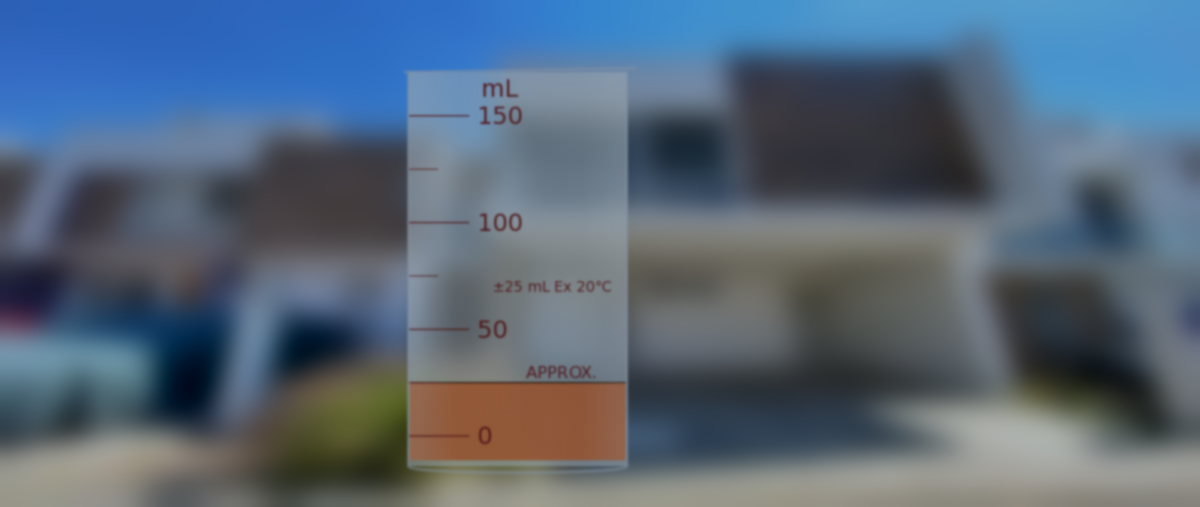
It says 25
